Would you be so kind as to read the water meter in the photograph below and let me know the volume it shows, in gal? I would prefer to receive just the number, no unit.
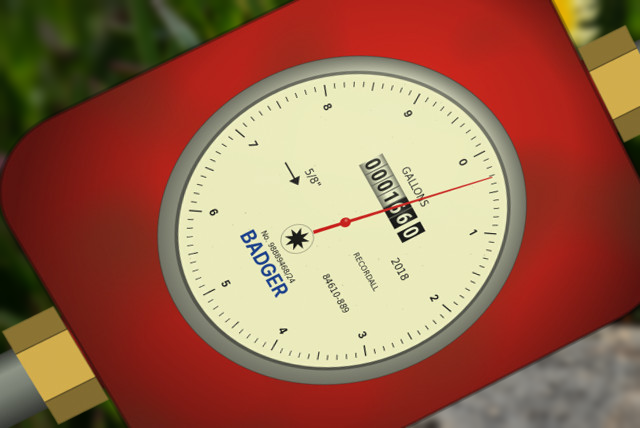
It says 1660.3
